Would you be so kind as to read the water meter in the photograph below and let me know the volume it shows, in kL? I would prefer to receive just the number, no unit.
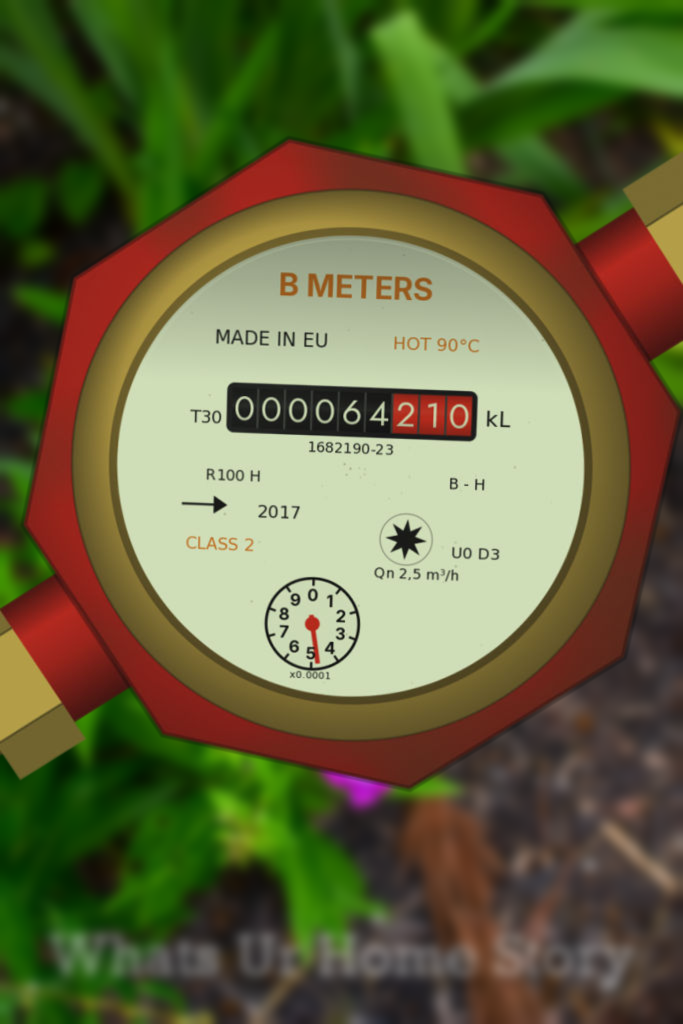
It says 64.2104
